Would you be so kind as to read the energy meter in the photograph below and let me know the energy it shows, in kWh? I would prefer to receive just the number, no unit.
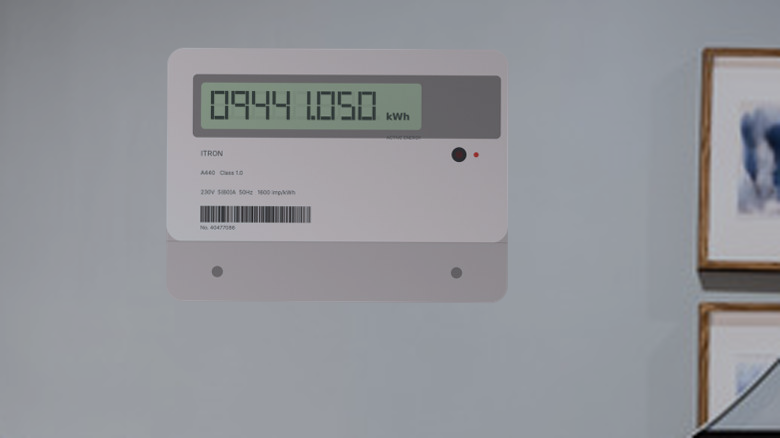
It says 9441.050
